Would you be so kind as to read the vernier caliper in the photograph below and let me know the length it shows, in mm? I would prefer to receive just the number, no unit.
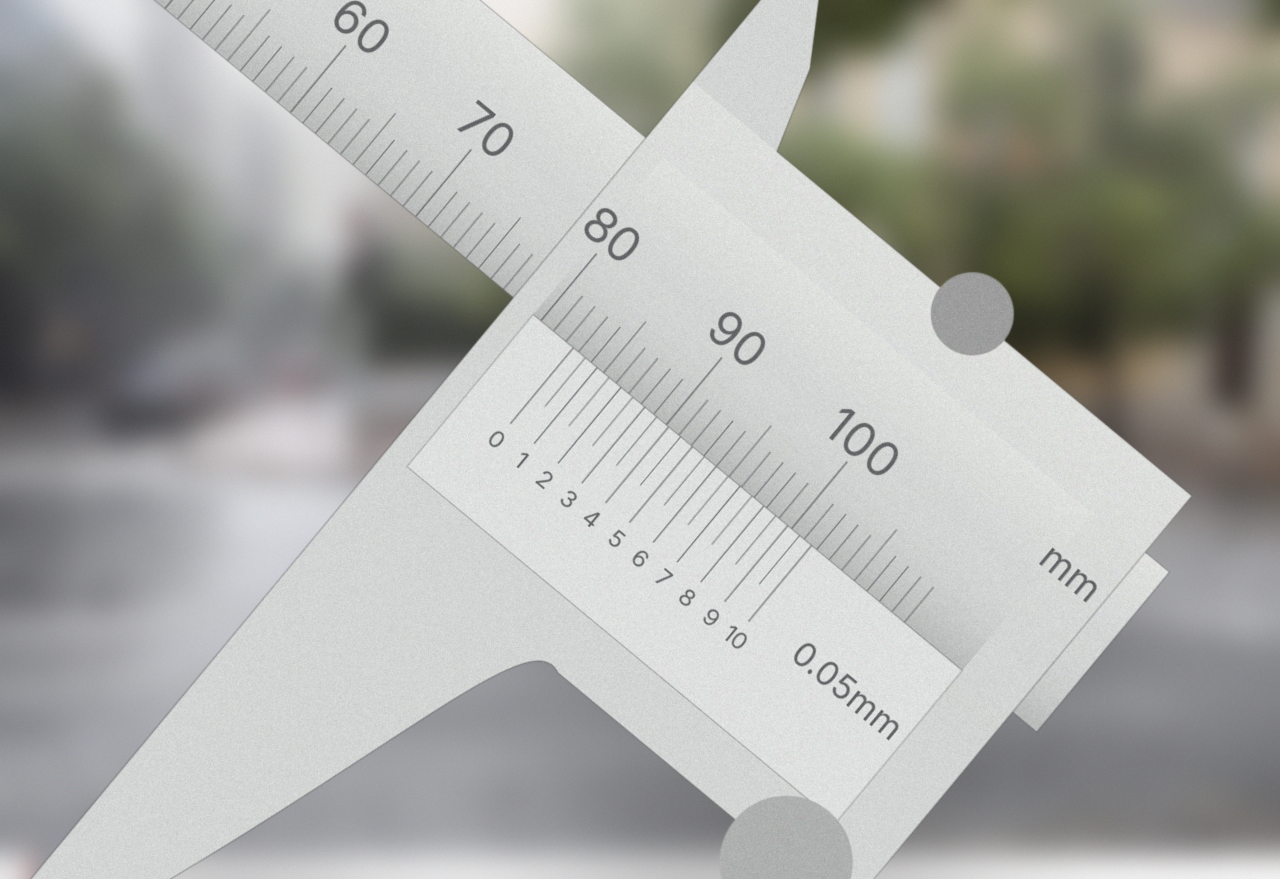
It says 82.6
